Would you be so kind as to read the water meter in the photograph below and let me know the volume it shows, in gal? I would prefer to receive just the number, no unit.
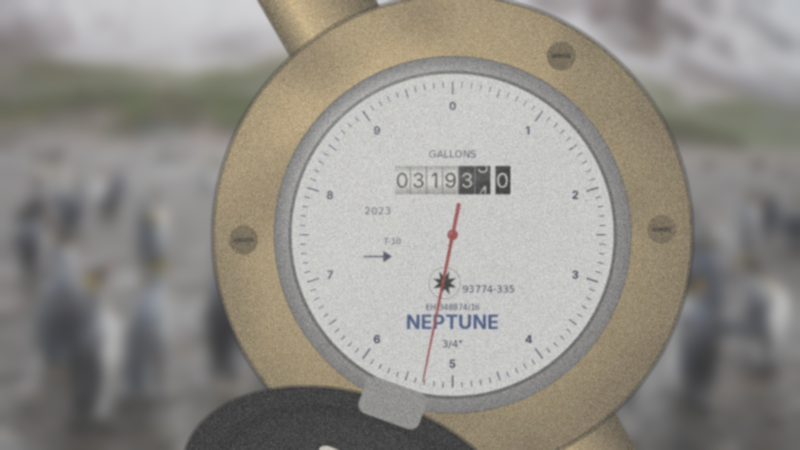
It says 319335.3
